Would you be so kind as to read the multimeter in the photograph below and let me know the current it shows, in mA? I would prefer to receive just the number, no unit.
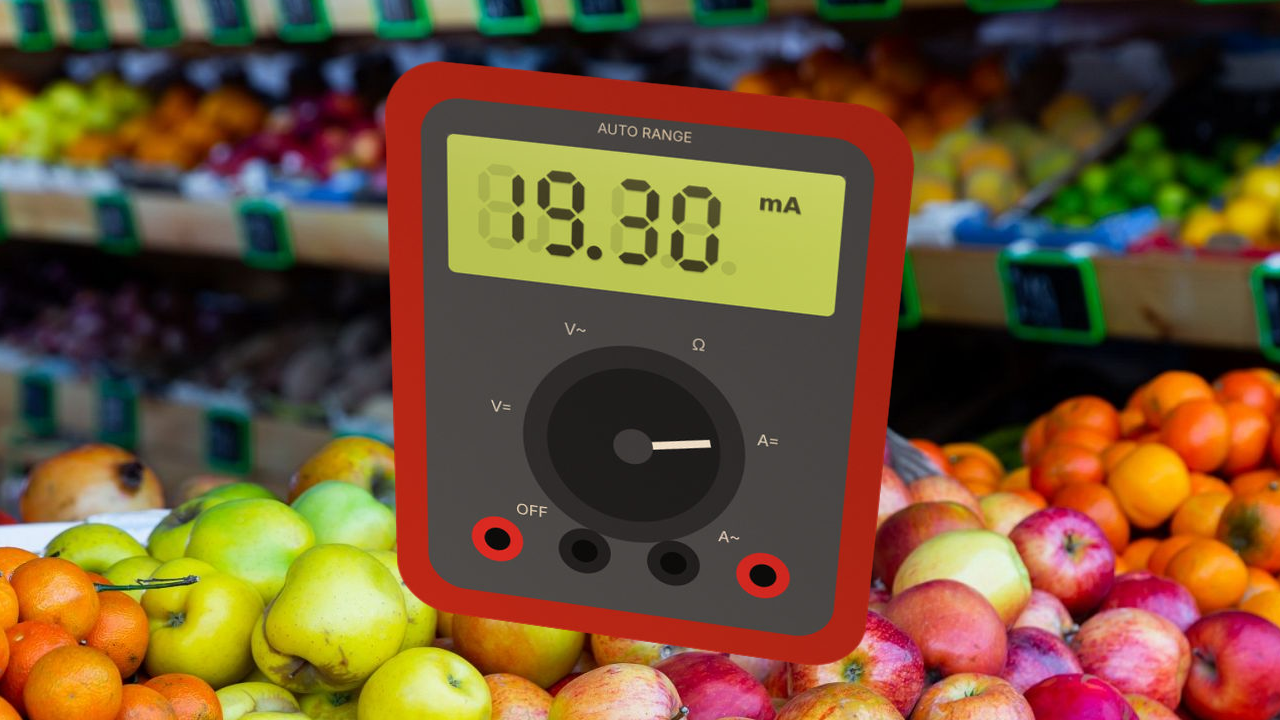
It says 19.30
